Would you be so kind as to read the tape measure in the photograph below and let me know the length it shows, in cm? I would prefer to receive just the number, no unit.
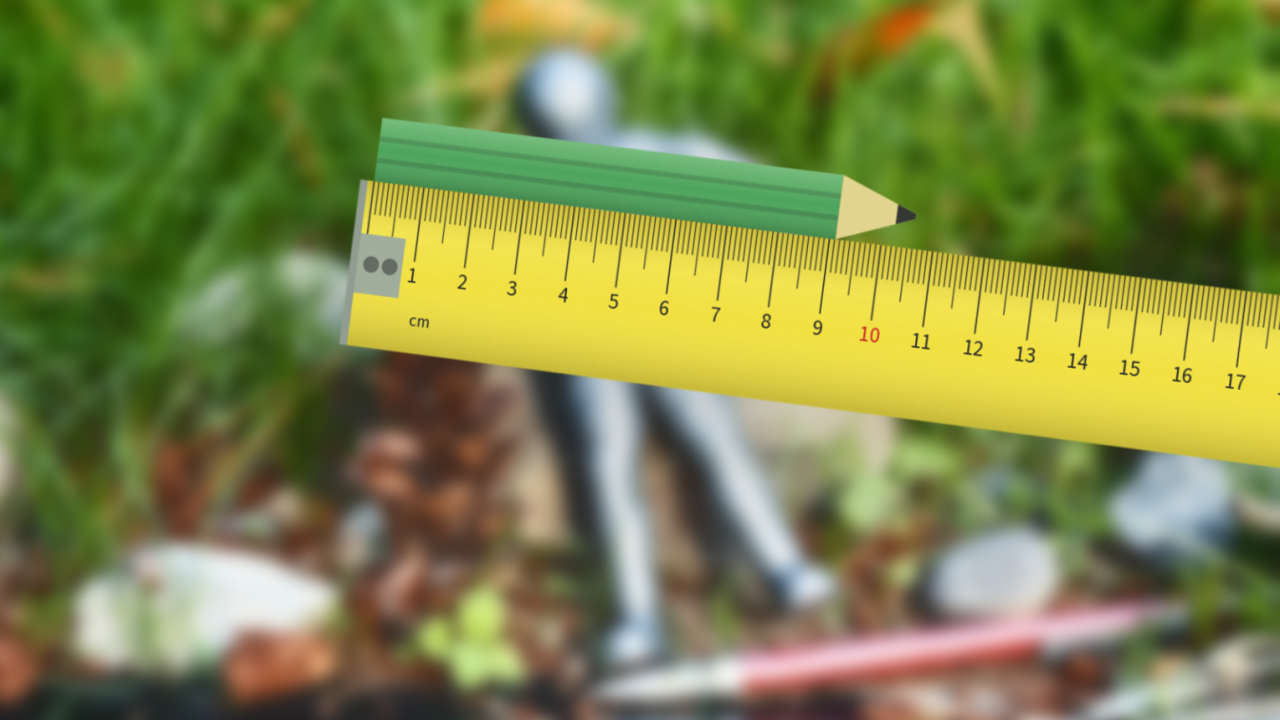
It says 10.6
